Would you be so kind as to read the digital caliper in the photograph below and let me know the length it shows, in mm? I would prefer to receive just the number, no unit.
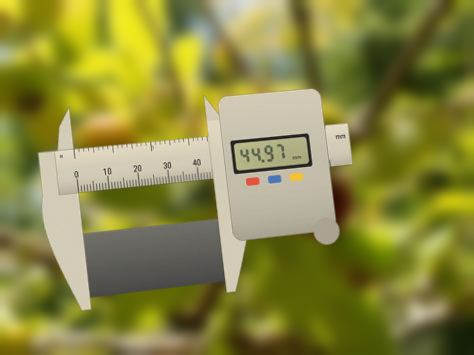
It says 44.97
